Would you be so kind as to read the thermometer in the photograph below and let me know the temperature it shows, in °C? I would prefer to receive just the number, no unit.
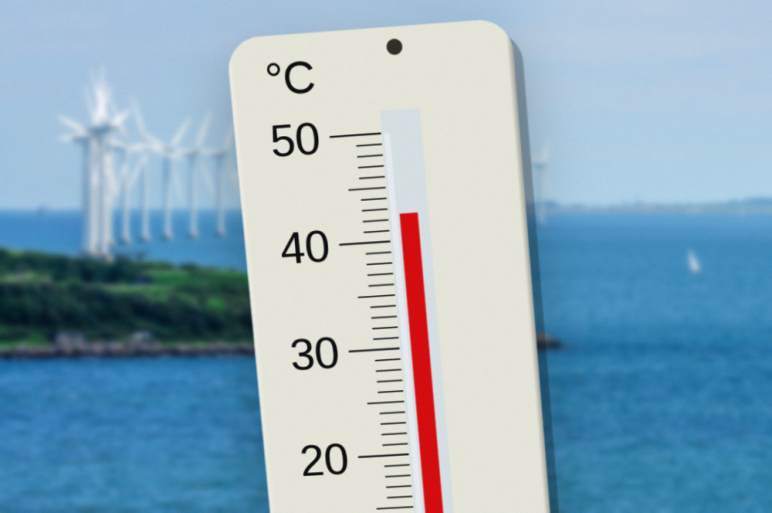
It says 42.5
